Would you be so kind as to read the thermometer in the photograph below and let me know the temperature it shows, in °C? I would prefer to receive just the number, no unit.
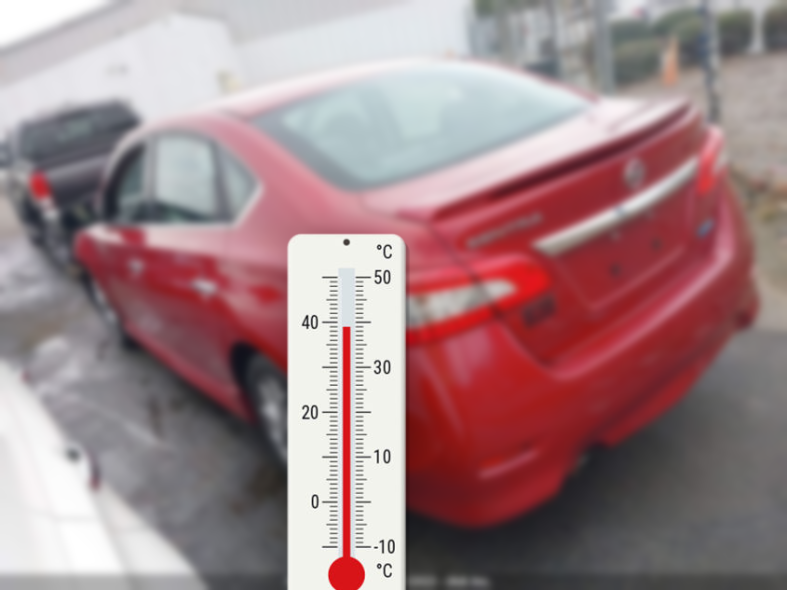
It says 39
